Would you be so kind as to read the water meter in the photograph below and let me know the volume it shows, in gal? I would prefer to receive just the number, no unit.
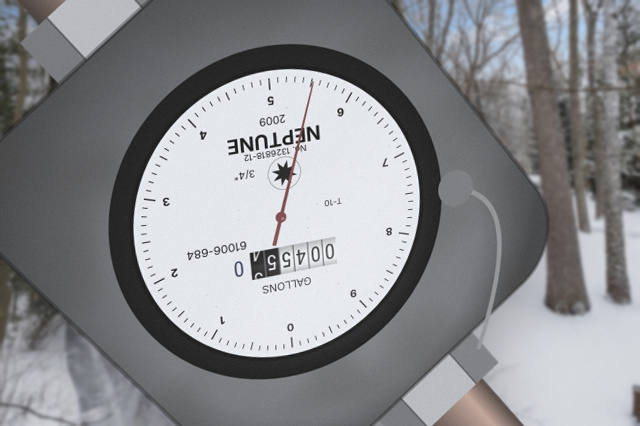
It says 45535.5
